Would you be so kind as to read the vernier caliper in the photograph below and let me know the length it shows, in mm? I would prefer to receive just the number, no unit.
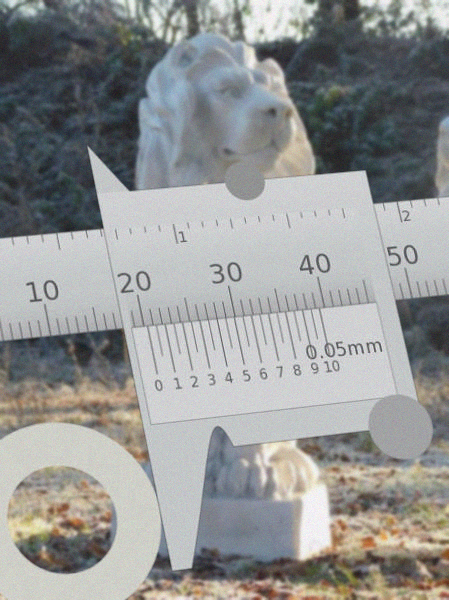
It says 20.4
